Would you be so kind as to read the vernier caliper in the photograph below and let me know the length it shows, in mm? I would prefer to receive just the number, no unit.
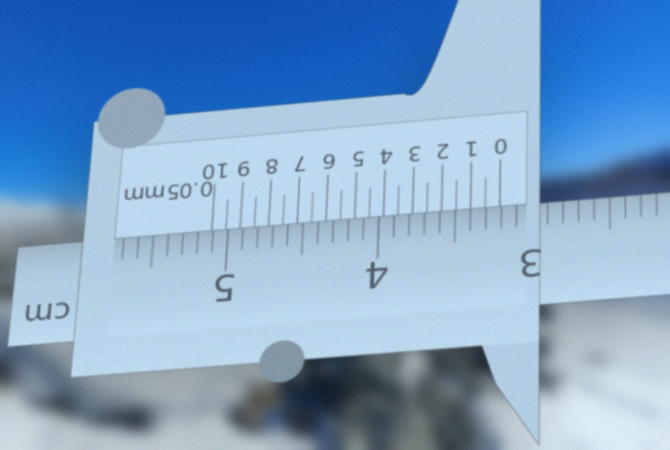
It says 32.1
